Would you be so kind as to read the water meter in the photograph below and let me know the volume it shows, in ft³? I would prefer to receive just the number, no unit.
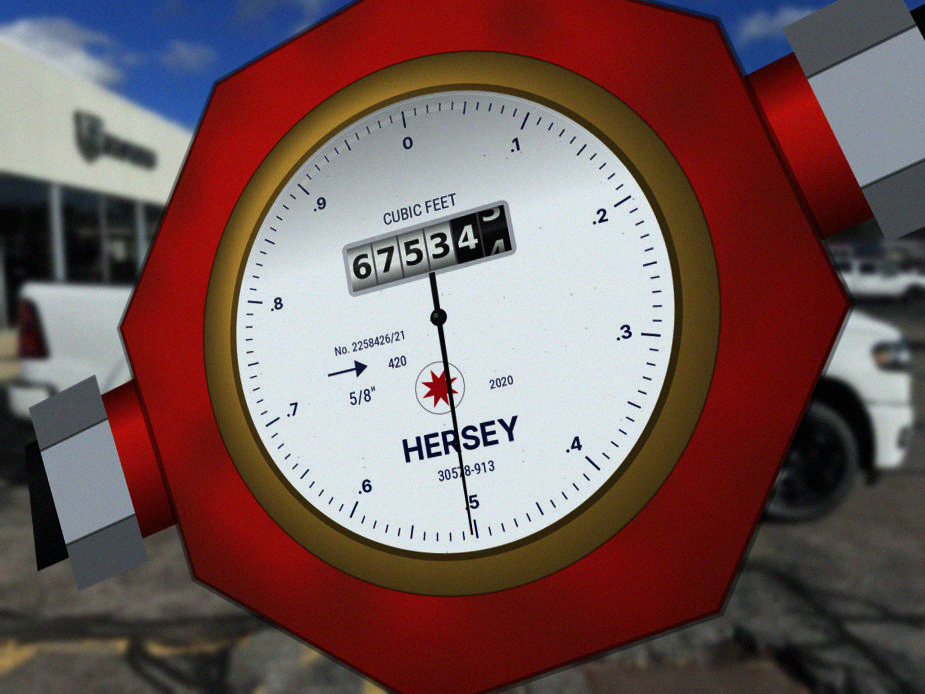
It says 675343.50
